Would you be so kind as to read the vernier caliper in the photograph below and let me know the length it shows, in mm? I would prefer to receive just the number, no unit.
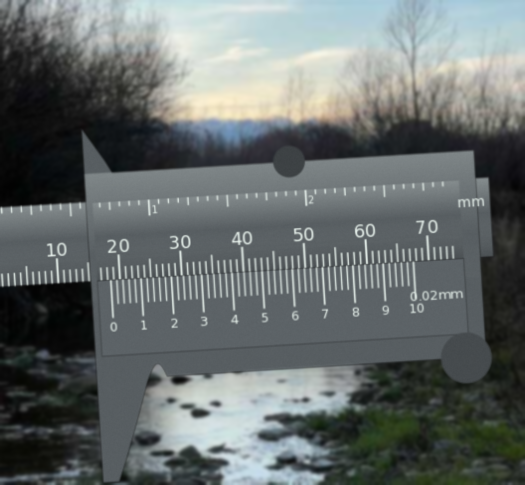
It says 18.5
